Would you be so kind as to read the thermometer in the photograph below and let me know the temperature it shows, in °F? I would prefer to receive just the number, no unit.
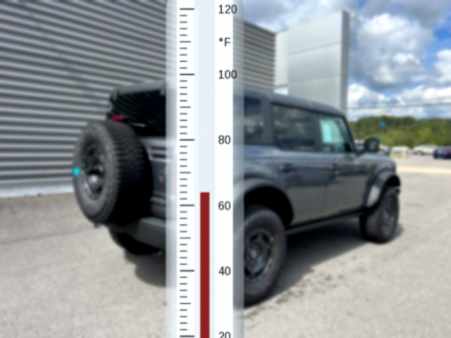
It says 64
